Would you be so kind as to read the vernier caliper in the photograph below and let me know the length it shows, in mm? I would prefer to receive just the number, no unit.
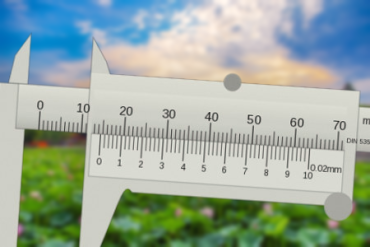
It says 14.5
